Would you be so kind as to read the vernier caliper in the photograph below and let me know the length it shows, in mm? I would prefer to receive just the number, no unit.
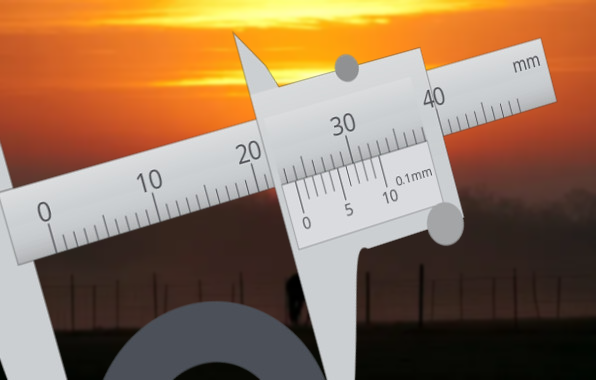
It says 23.8
